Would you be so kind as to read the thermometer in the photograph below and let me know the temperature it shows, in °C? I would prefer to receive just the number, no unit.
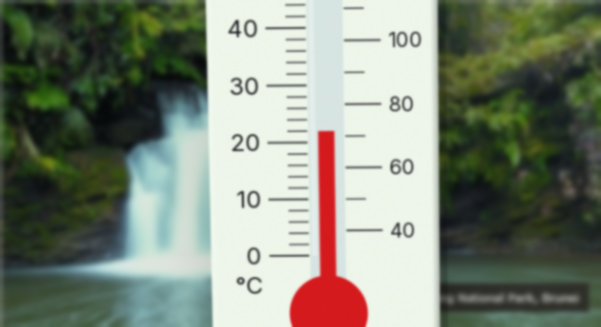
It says 22
